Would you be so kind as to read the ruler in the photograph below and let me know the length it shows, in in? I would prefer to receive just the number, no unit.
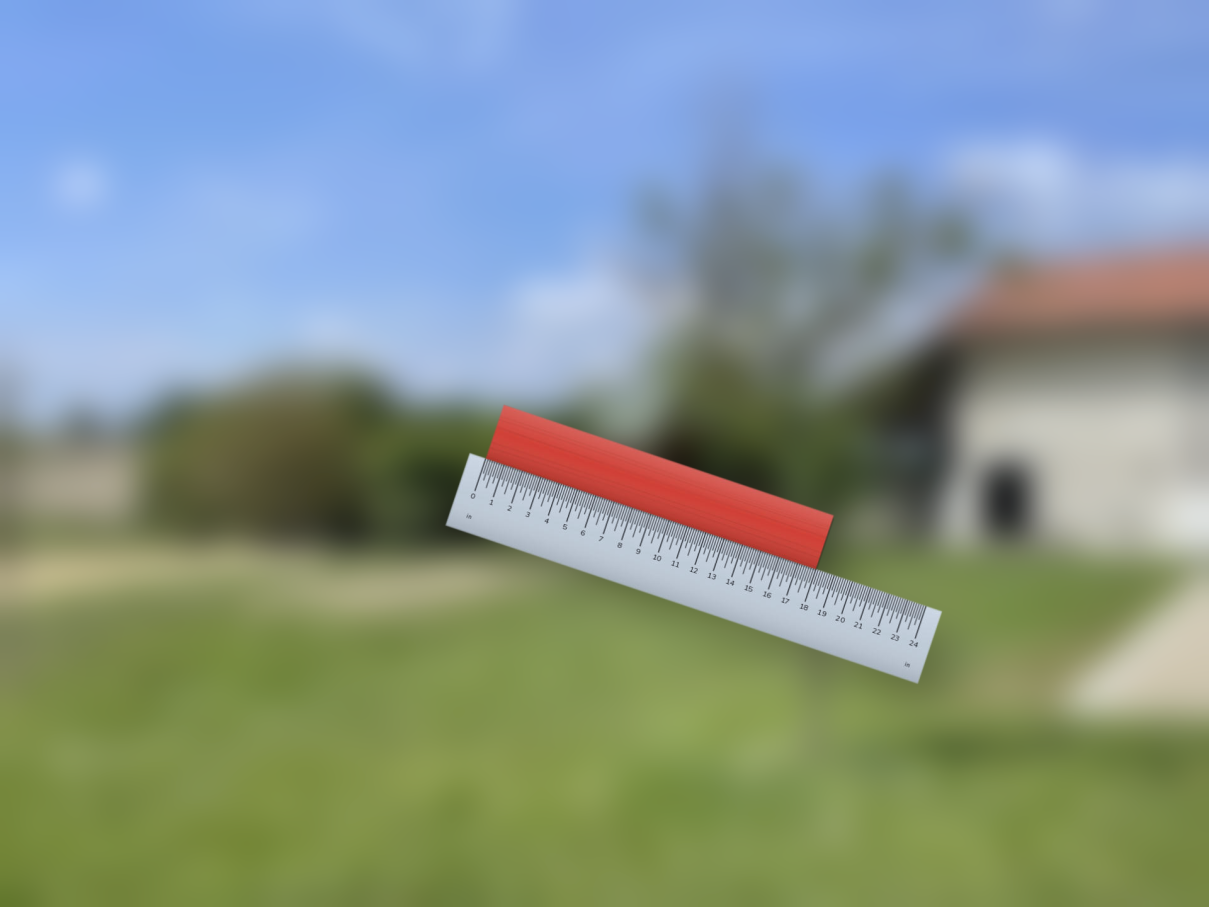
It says 18
